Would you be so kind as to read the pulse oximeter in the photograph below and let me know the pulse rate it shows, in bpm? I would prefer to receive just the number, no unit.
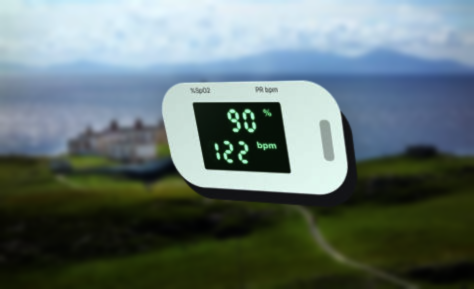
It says 122
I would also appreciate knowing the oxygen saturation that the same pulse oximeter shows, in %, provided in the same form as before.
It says 90
